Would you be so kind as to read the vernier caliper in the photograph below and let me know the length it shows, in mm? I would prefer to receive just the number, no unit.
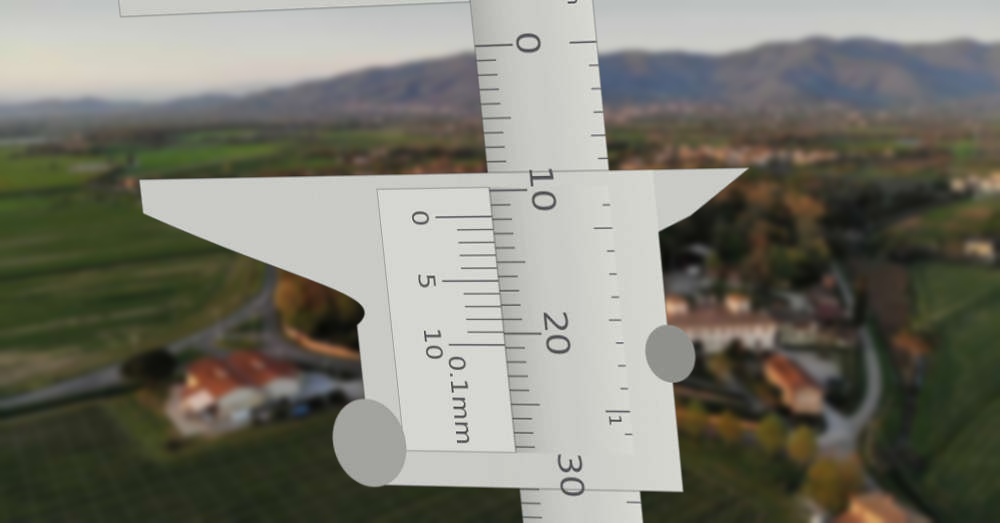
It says 11.8
